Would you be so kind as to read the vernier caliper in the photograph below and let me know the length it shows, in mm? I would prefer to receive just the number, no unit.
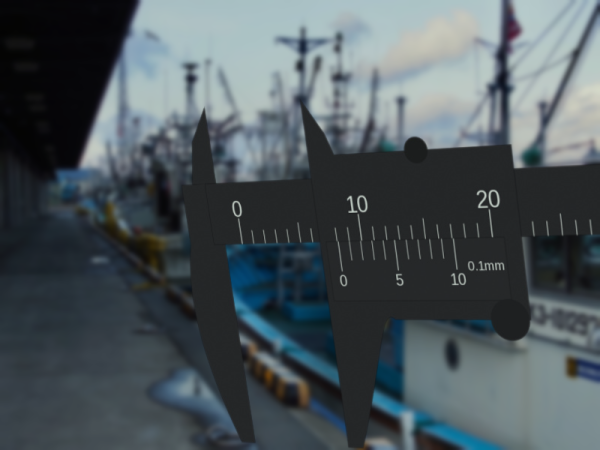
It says 8.1
